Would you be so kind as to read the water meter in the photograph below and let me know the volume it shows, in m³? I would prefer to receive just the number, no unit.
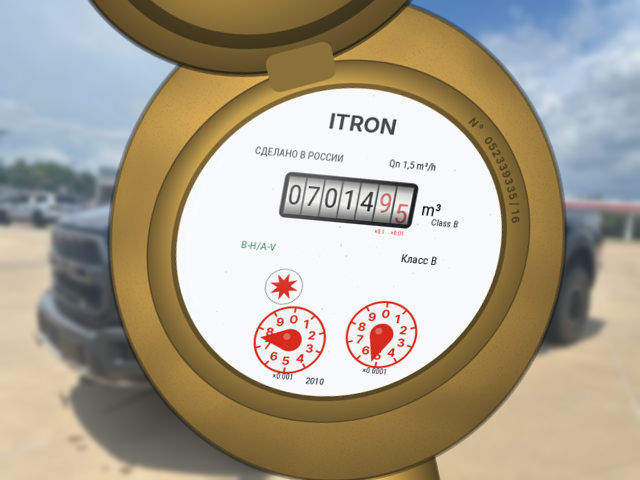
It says 7014.9475
